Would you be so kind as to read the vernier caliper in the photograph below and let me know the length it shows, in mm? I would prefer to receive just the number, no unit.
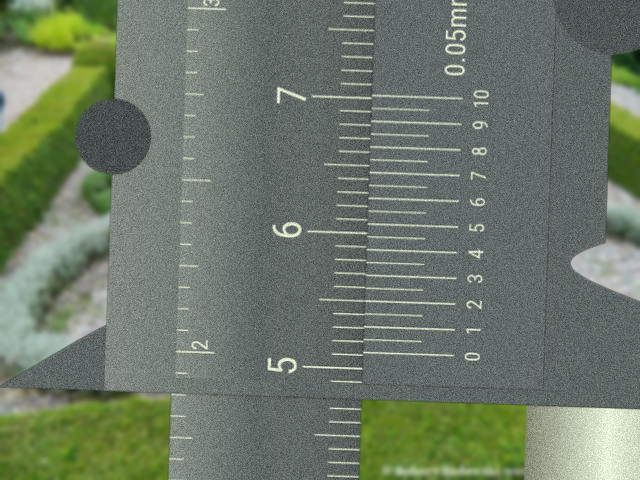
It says 51.2
